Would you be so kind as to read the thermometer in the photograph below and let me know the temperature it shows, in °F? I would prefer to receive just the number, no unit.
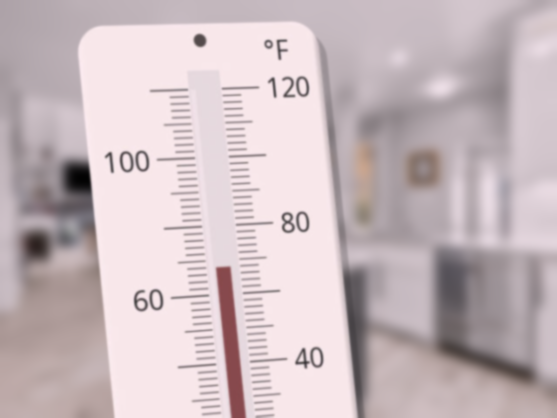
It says 68
